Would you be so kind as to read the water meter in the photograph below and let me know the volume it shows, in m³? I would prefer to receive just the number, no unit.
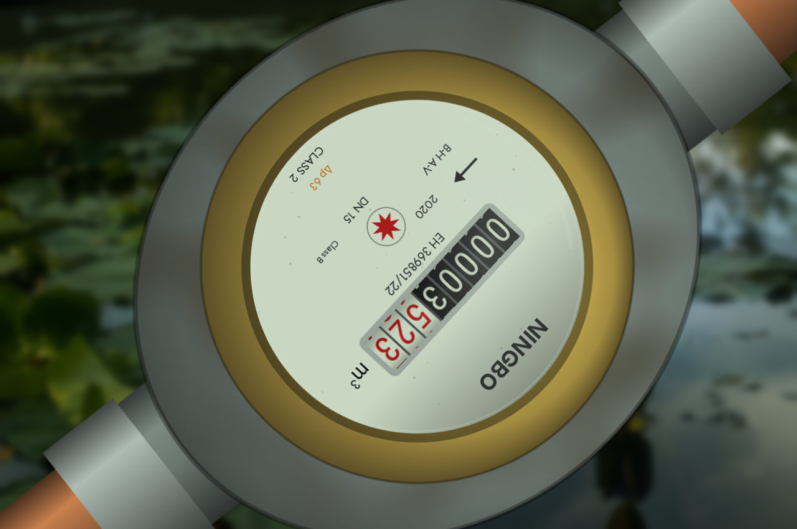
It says 3.523
